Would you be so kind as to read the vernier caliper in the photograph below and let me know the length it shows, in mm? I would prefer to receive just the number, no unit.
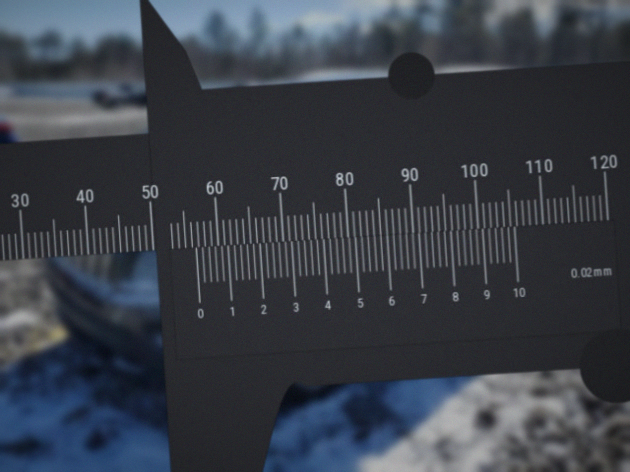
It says 56.6
